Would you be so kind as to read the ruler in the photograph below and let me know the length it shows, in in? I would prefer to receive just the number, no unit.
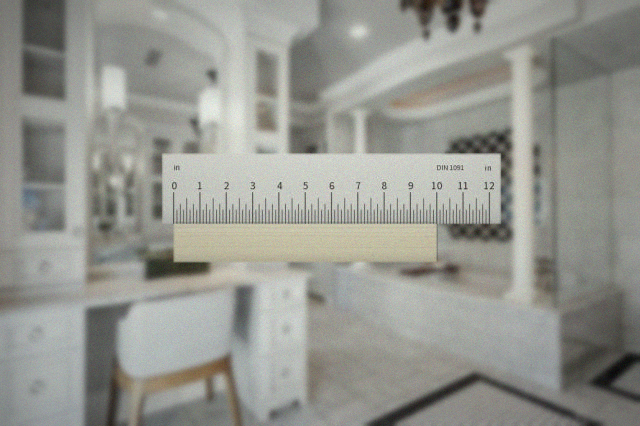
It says 10
